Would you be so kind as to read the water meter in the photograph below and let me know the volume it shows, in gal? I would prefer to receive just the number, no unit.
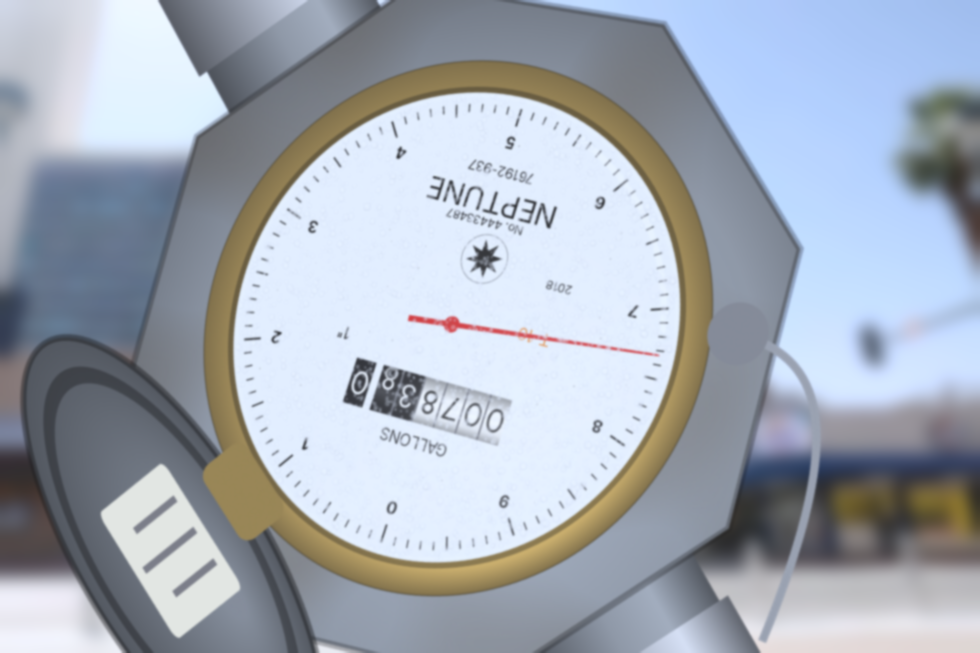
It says 78377.3
